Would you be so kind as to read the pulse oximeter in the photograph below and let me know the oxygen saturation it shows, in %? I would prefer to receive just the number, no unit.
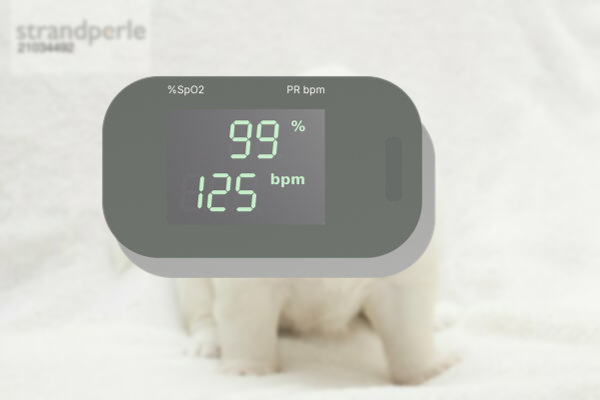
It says 99
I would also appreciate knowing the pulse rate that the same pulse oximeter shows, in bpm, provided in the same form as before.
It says 125
